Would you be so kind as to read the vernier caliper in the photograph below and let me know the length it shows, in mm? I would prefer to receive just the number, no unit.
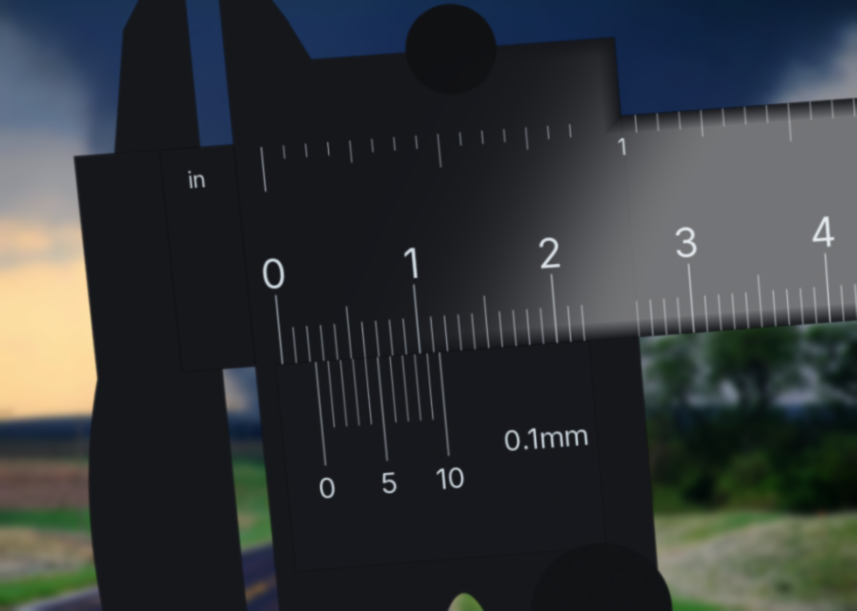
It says 2.4
